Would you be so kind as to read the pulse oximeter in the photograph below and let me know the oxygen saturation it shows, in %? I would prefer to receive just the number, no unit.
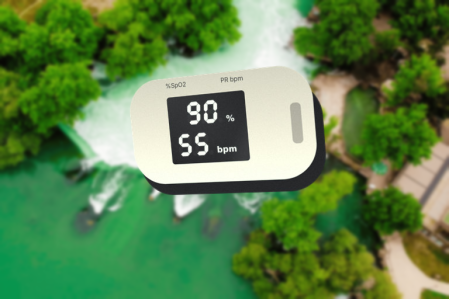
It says 90
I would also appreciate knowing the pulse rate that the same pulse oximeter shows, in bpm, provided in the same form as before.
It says 55
